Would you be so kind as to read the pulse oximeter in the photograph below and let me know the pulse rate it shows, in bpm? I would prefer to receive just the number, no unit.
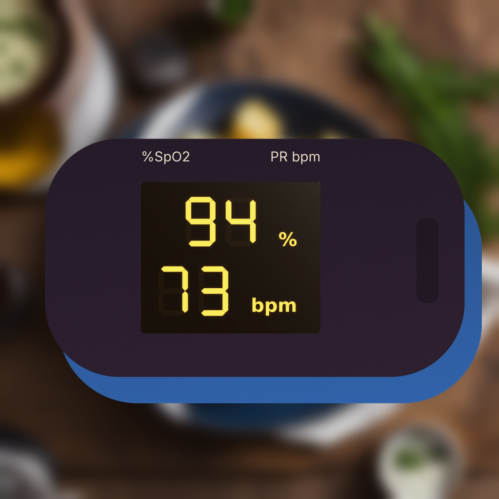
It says 73
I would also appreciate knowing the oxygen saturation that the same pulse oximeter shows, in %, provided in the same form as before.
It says 94
